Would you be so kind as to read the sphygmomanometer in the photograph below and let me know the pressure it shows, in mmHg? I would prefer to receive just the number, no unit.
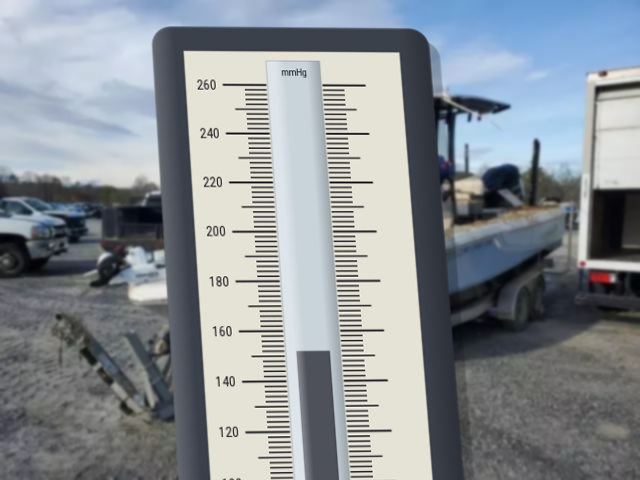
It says 152
